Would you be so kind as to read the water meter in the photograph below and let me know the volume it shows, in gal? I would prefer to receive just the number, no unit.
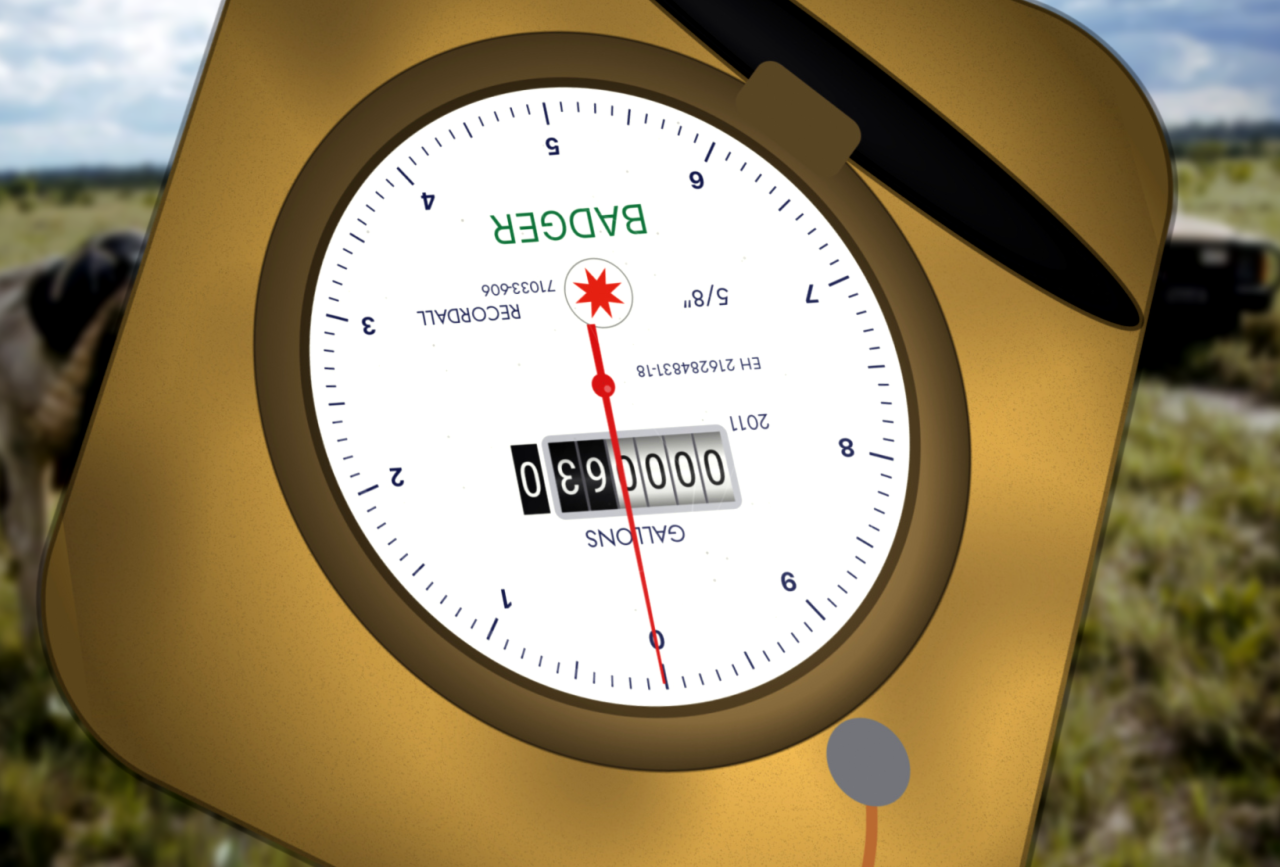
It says 630.0
